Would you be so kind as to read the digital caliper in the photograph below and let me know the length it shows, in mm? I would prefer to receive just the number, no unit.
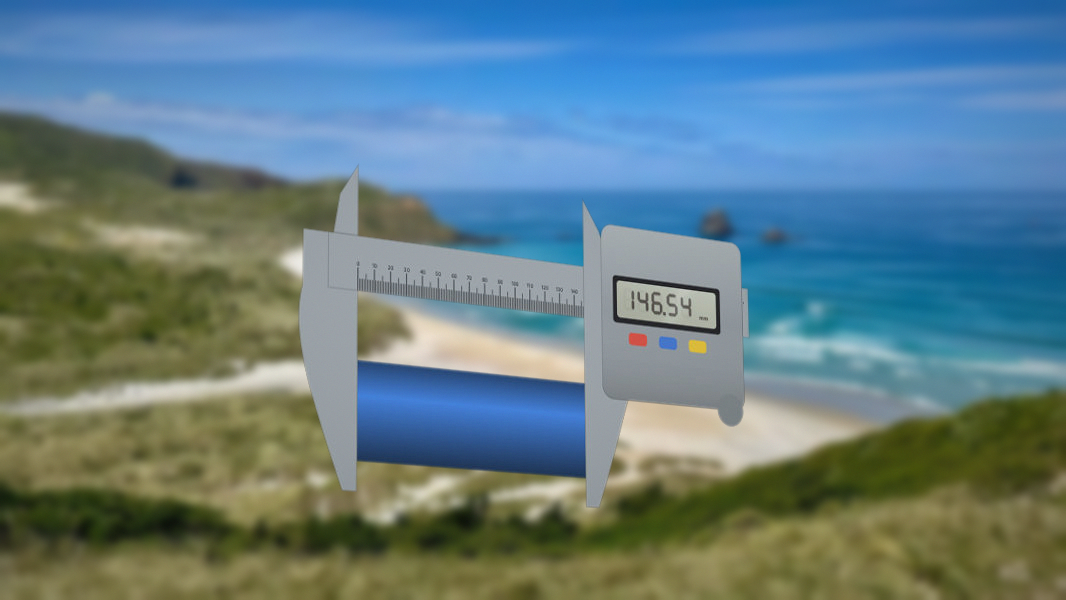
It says 146.54
